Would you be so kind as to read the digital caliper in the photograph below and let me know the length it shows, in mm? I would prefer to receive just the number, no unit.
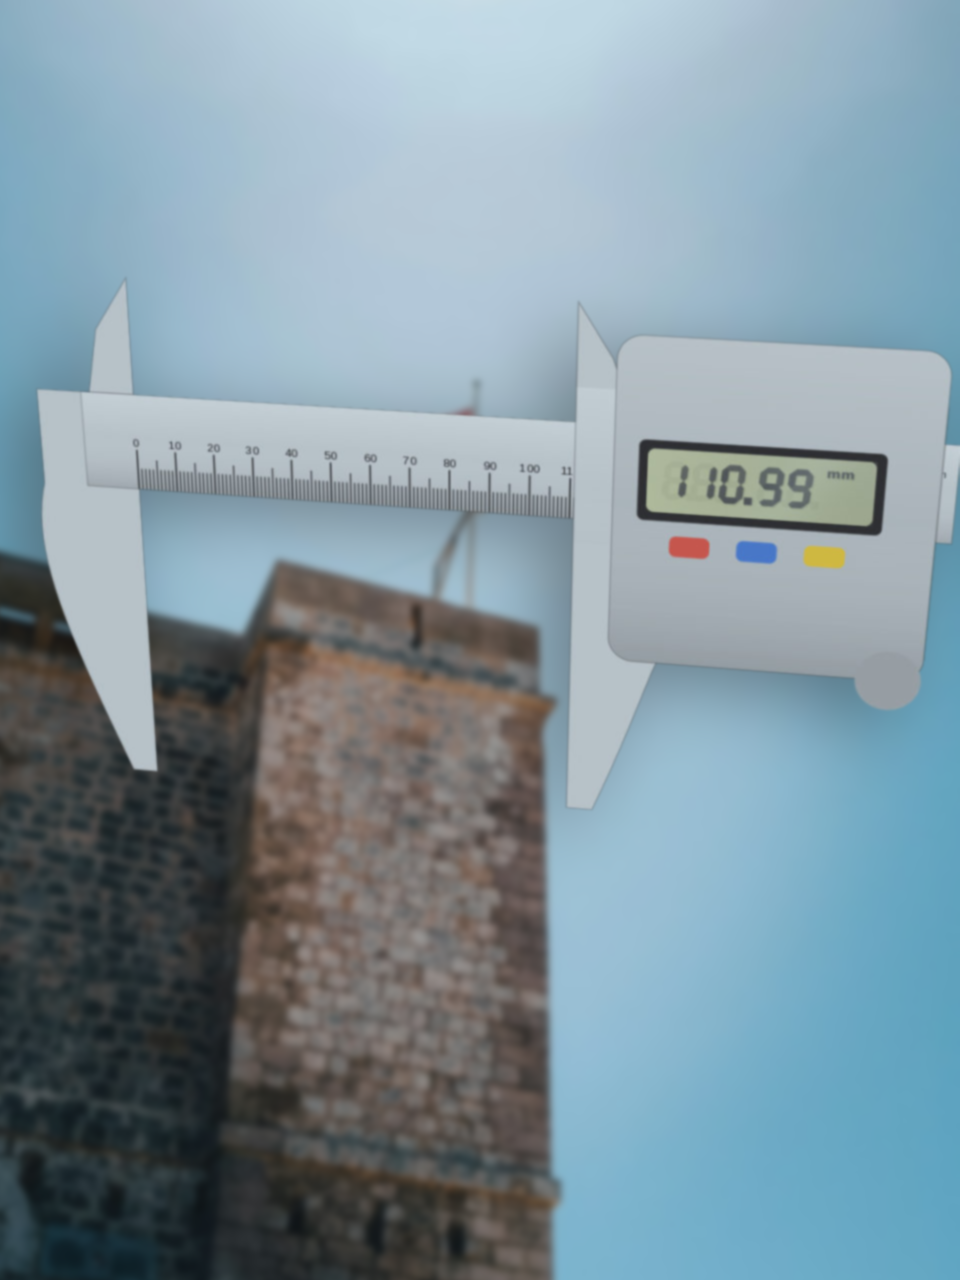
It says 110.99
